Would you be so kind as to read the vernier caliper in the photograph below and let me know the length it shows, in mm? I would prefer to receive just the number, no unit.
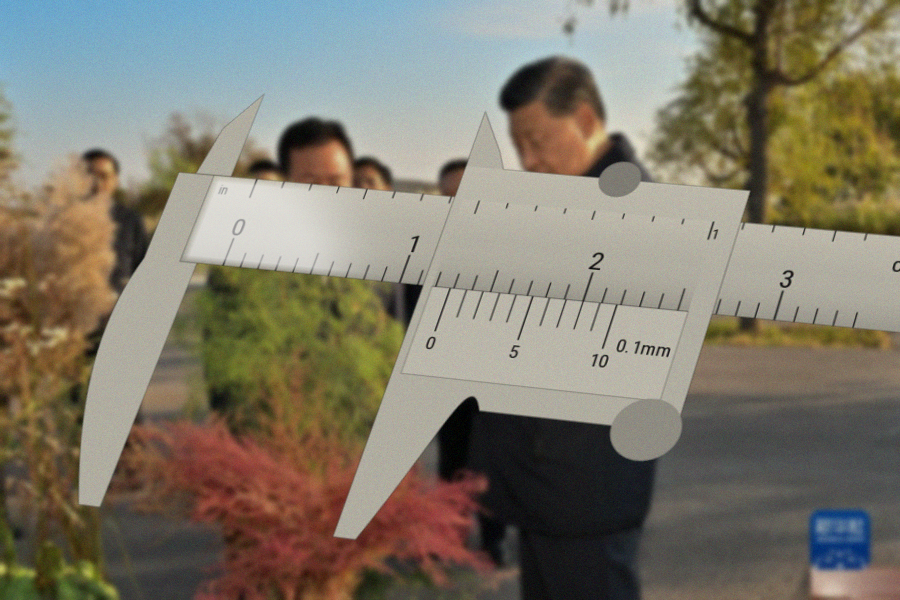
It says 12.8
